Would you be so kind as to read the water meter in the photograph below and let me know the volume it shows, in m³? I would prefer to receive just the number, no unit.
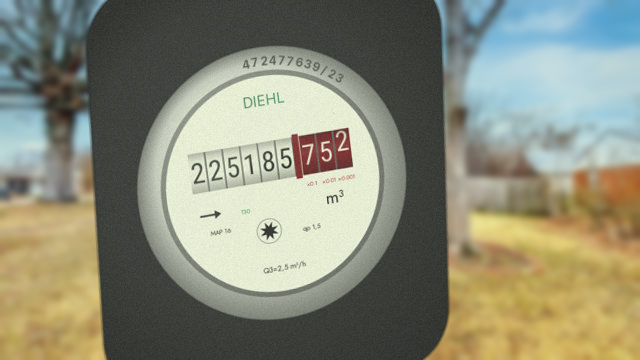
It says 225185.752
